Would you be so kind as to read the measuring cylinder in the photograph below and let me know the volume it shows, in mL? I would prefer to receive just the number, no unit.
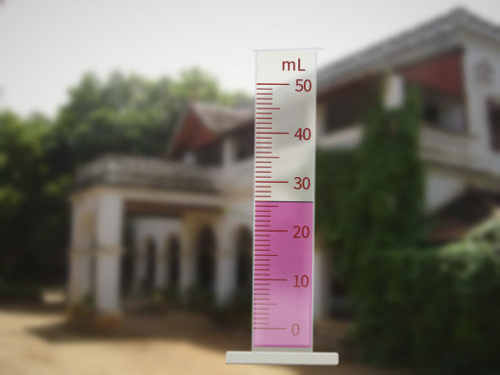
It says 26
